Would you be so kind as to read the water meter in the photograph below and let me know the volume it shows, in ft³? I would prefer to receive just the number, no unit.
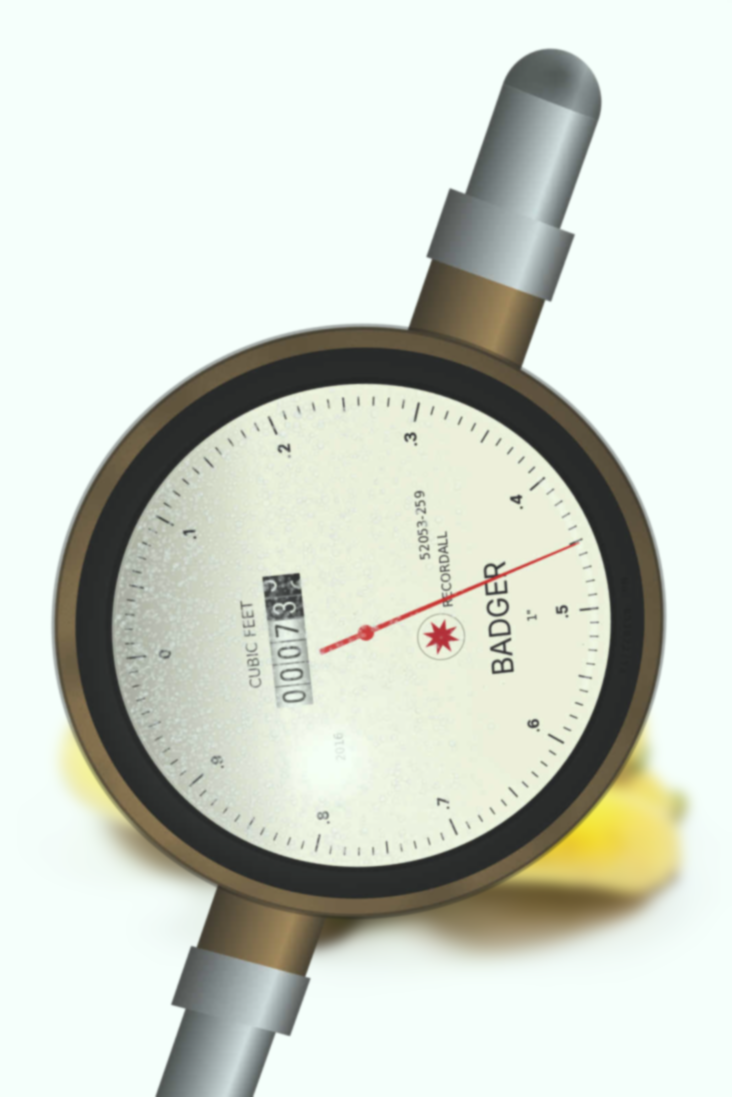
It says 735.45
